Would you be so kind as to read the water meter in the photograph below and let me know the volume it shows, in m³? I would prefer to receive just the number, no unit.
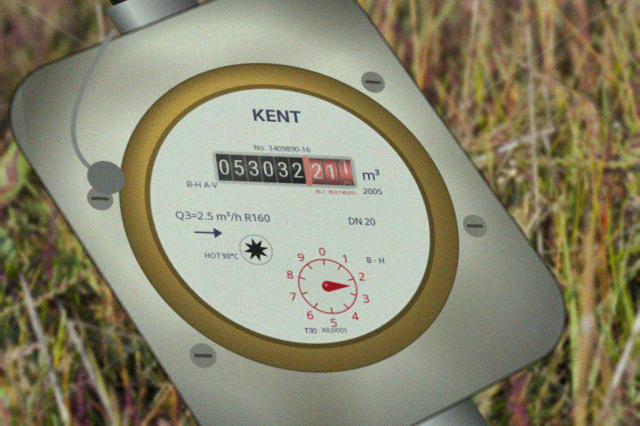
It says 53032.2112
